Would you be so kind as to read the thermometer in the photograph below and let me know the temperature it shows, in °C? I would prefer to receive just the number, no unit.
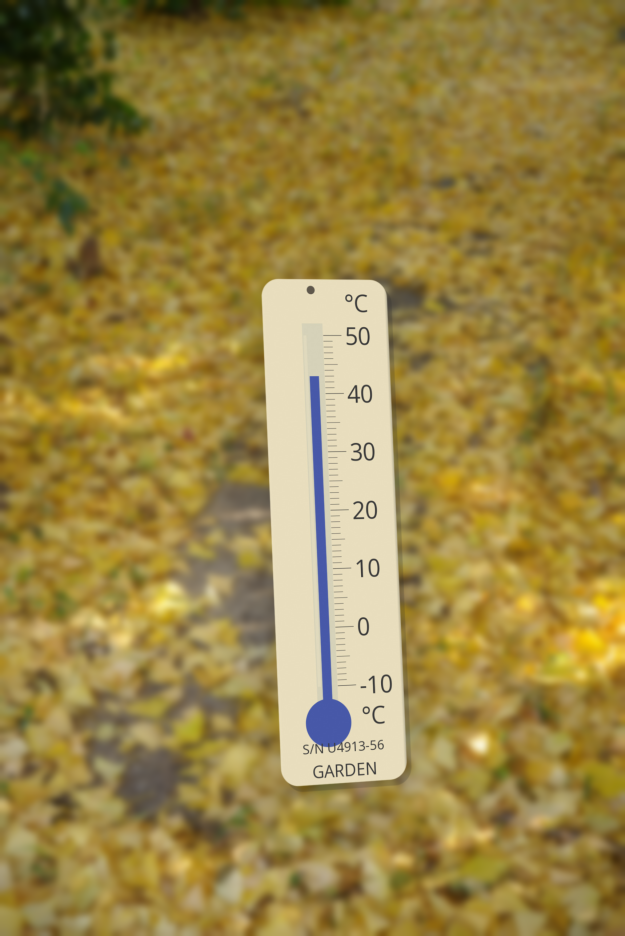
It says 43
